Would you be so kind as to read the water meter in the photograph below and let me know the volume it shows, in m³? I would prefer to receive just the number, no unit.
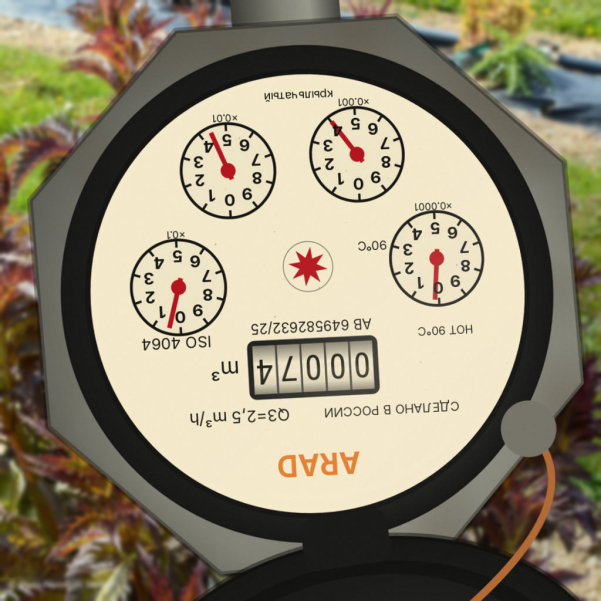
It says 74.0440
